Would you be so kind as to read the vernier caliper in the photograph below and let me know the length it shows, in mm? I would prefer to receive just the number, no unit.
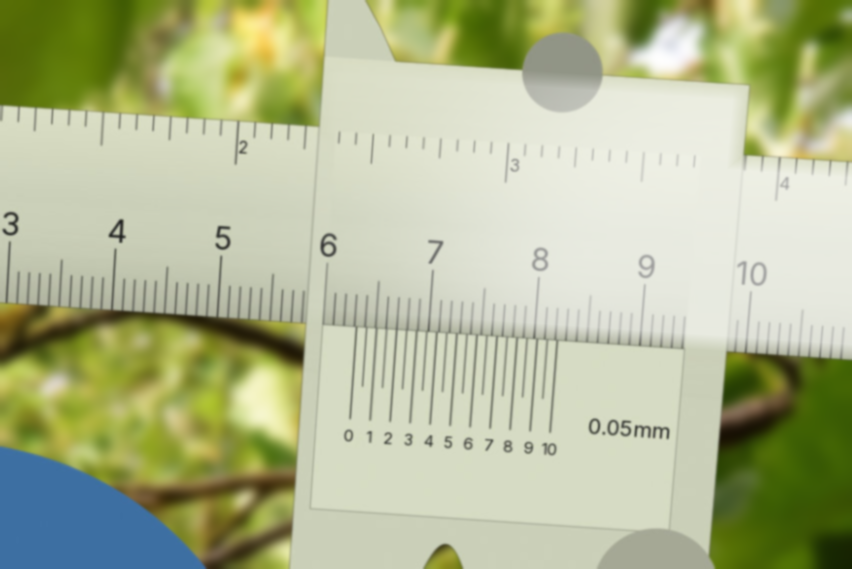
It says 63.2
